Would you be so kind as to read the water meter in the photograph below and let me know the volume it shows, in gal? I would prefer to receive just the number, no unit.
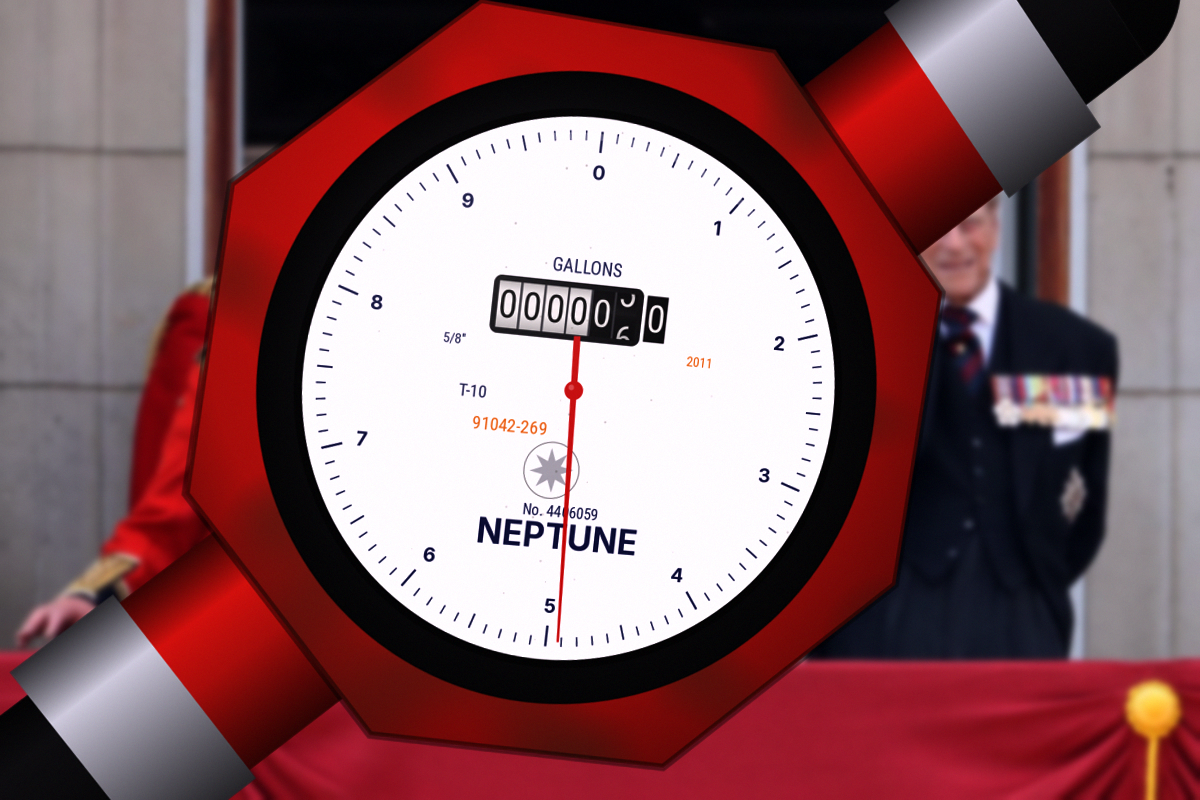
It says 54.9
